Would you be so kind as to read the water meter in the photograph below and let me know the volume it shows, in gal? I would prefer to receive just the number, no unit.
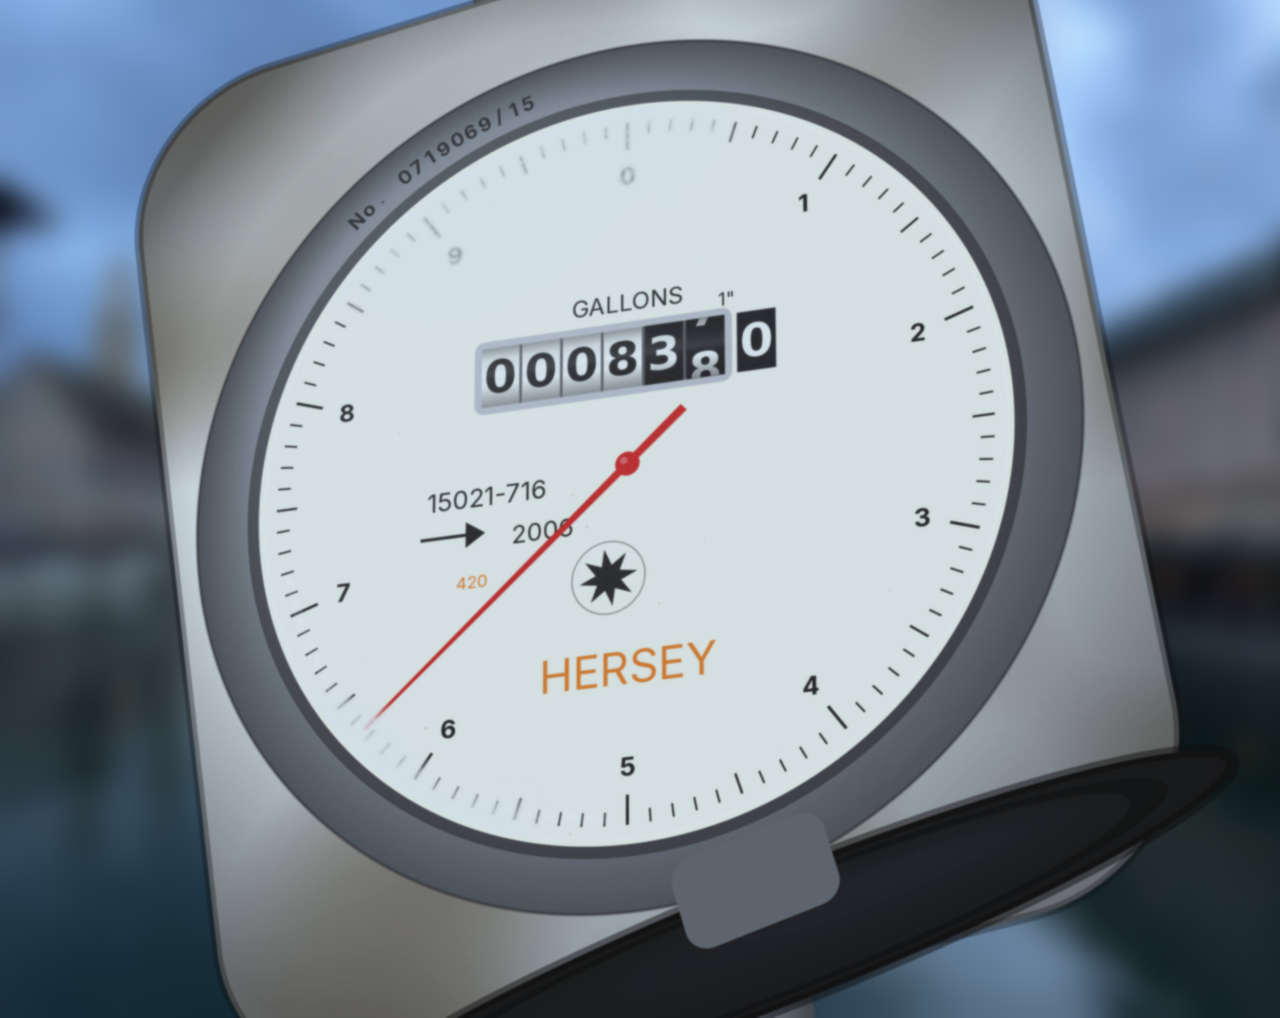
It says 8376.3
